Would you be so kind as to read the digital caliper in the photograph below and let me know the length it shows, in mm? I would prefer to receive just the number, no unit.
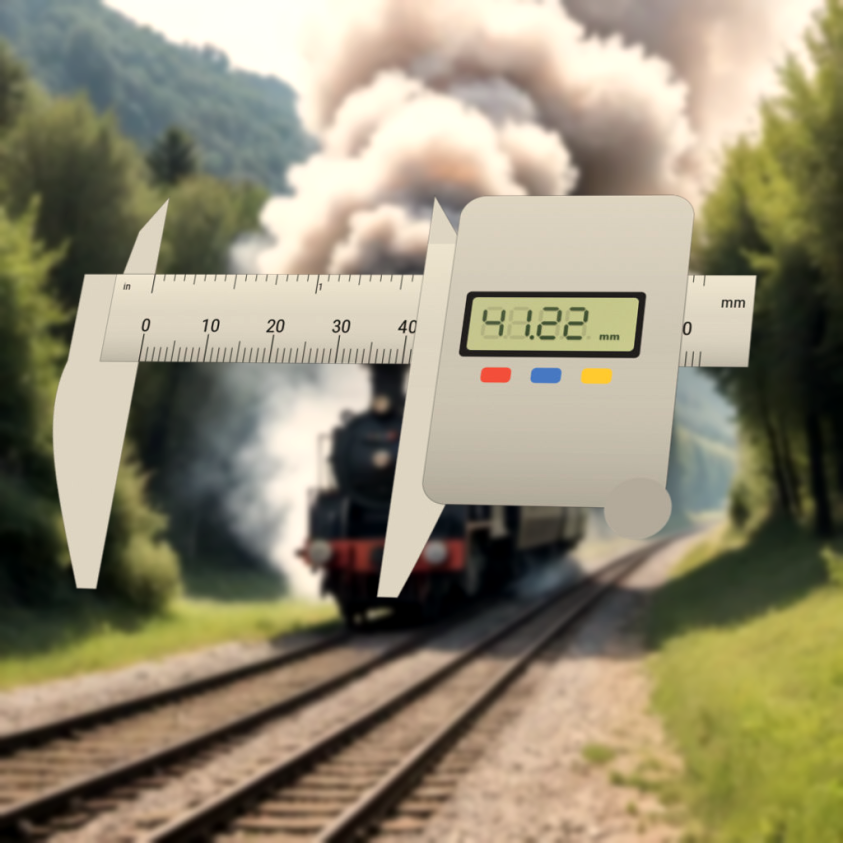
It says 41.22
